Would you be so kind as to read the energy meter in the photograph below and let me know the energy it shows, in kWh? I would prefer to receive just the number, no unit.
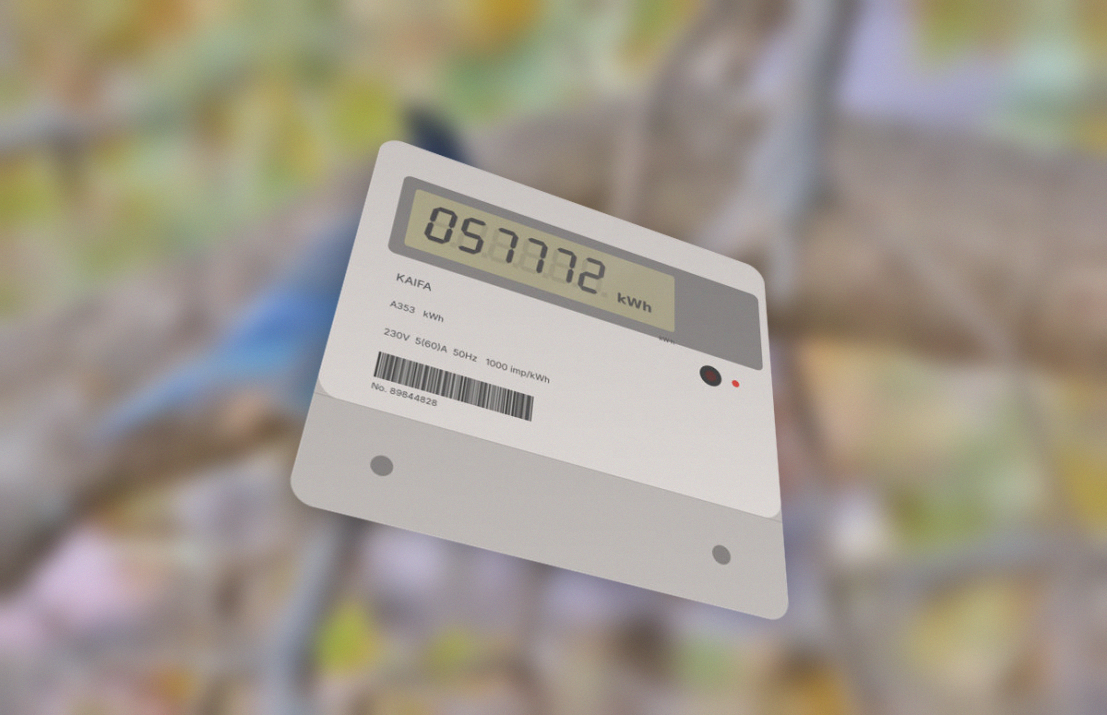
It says 57772
